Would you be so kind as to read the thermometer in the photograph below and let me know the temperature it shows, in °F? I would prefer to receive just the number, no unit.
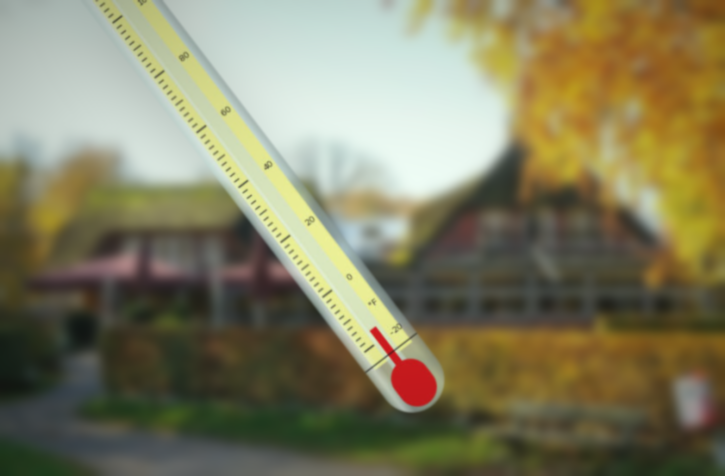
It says -16
